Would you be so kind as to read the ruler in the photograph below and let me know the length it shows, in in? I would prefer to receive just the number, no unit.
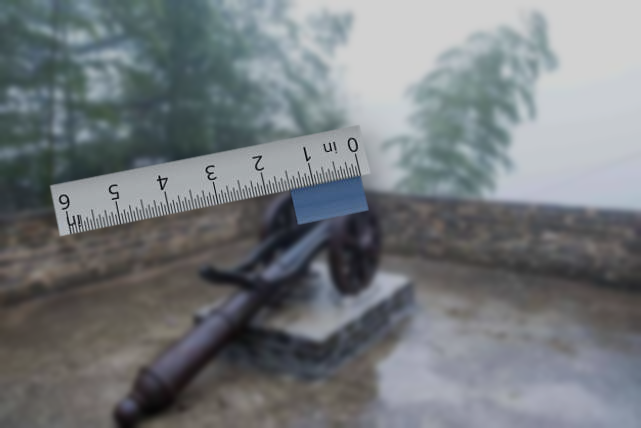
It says 1.5
